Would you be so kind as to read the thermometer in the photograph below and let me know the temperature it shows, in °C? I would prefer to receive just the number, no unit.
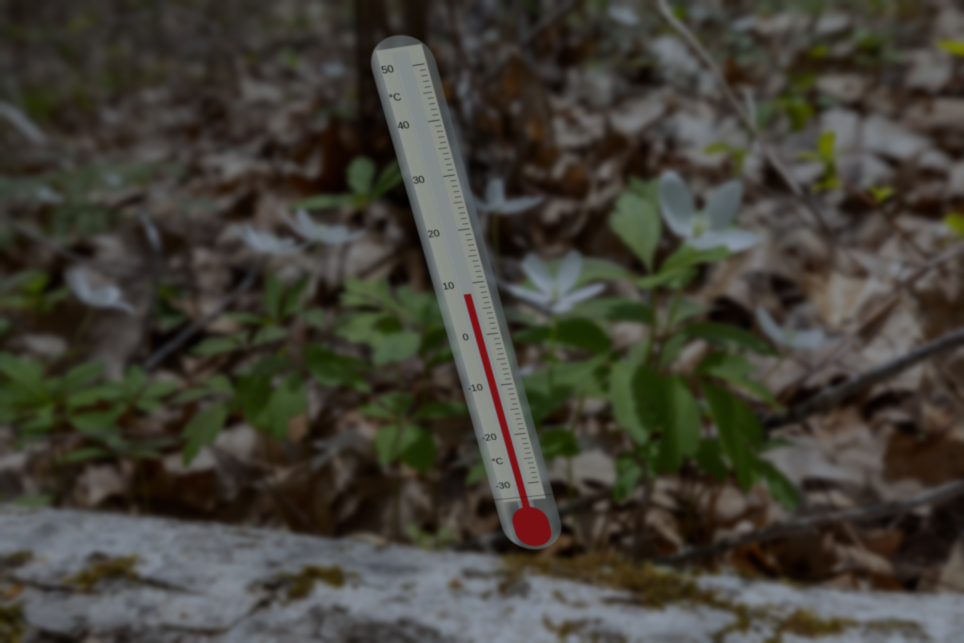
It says 8
